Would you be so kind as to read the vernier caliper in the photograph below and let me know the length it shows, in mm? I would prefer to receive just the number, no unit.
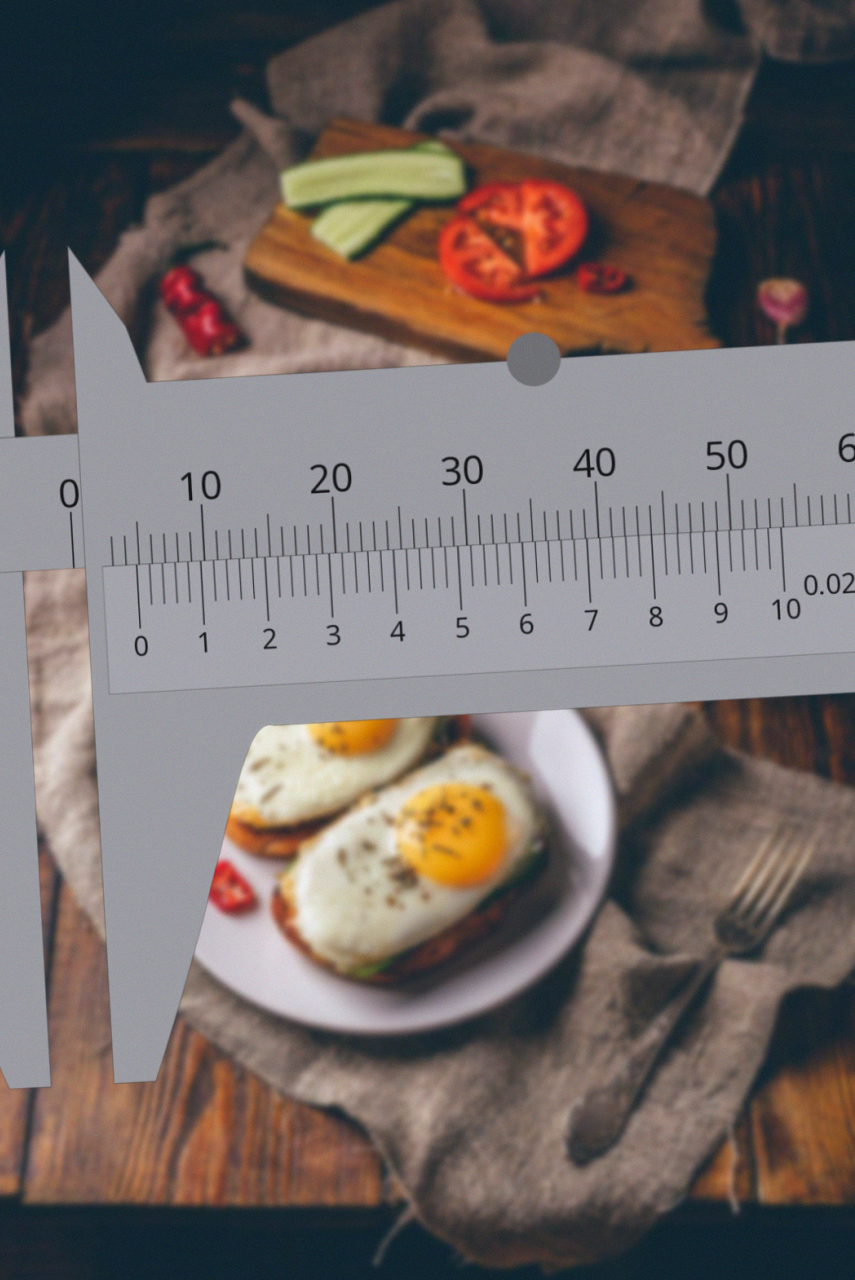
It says 4.8
